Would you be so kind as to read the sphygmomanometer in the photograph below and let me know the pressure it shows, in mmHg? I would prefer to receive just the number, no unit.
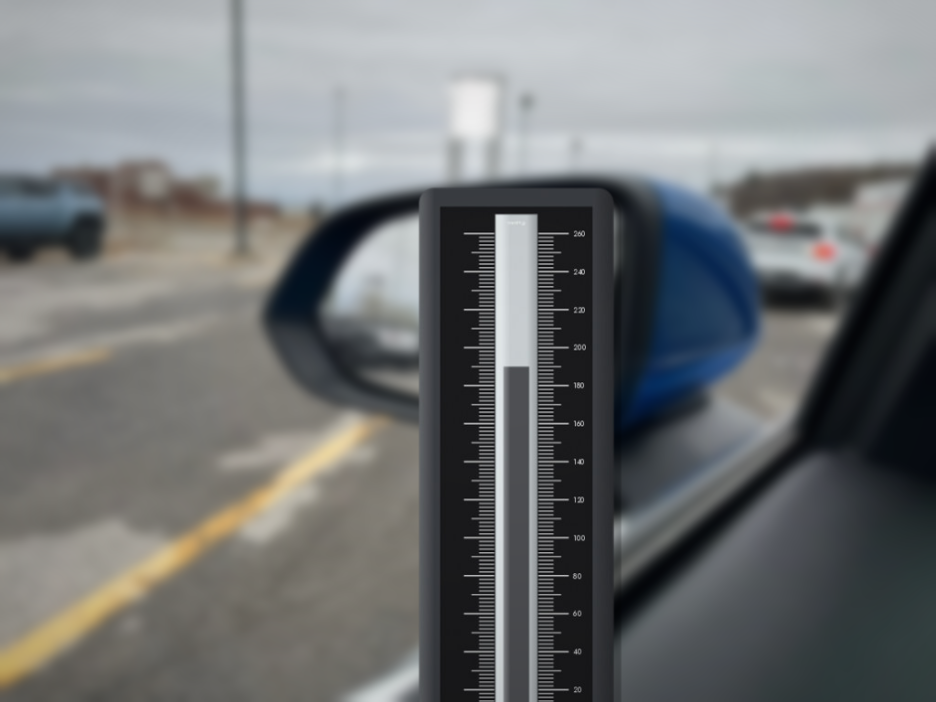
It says 190
